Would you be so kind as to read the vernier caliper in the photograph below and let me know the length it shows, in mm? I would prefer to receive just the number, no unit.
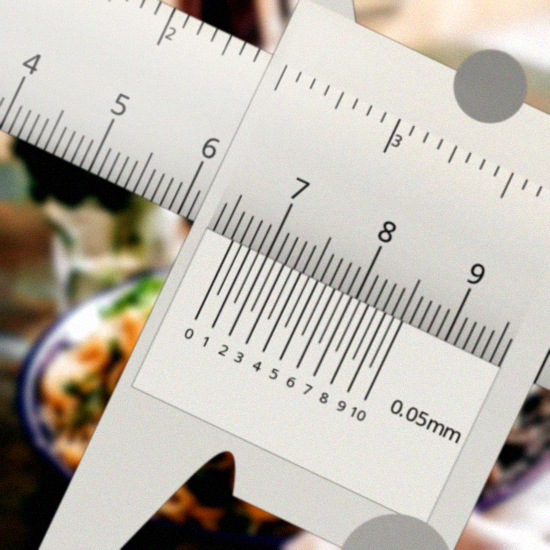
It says 66.2
